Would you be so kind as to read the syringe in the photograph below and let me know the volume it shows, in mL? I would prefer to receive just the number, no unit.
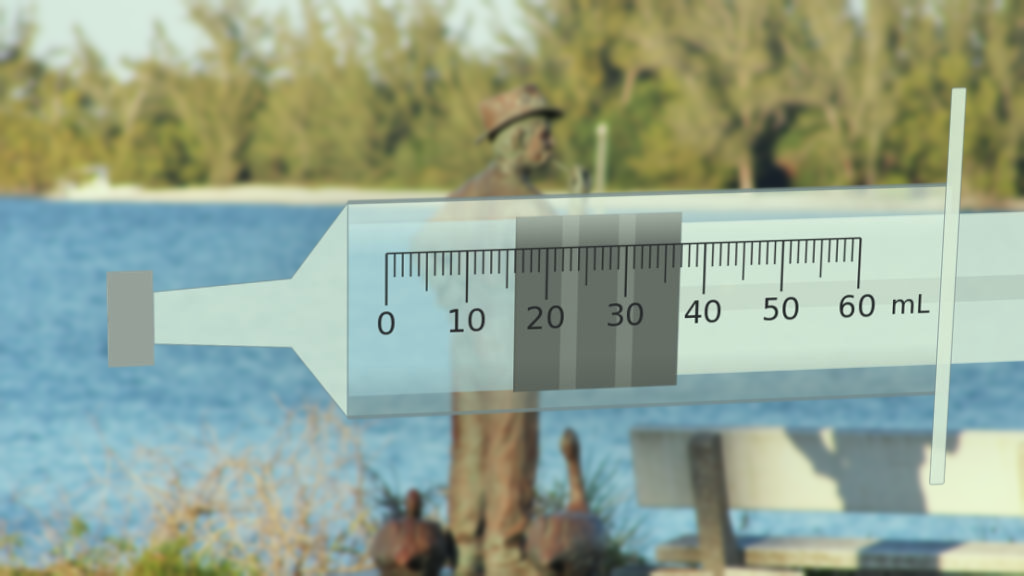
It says 16
